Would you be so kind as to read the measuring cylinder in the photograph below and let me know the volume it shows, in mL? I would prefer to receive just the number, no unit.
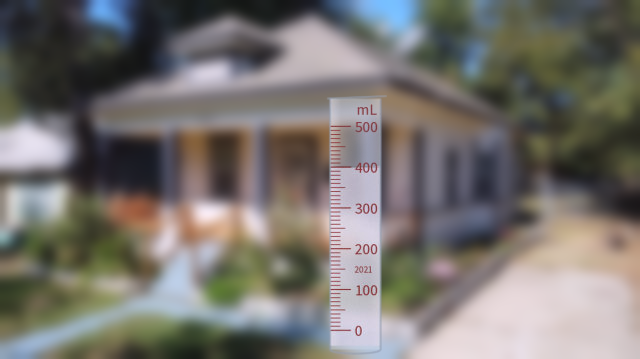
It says 400
